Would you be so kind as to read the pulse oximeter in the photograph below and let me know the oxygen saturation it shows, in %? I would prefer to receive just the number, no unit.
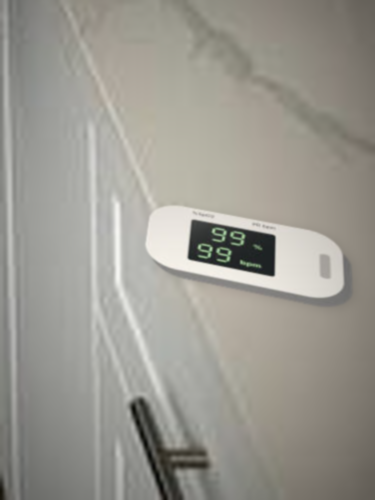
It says 99
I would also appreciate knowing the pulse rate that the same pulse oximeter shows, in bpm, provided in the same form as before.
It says 99
